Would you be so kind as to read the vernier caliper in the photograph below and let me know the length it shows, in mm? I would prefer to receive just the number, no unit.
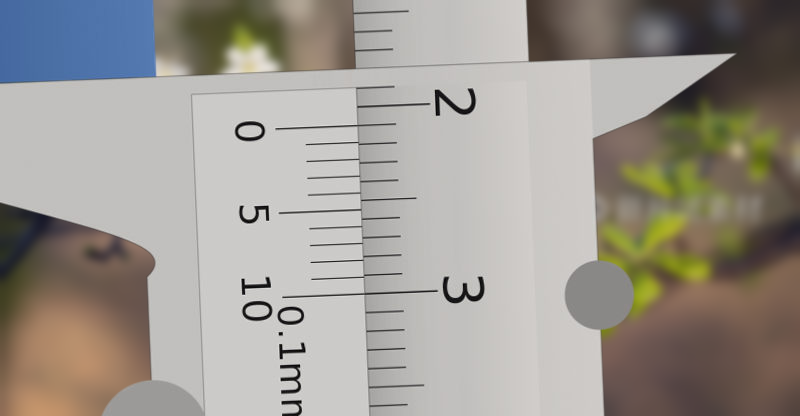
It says 21.0
